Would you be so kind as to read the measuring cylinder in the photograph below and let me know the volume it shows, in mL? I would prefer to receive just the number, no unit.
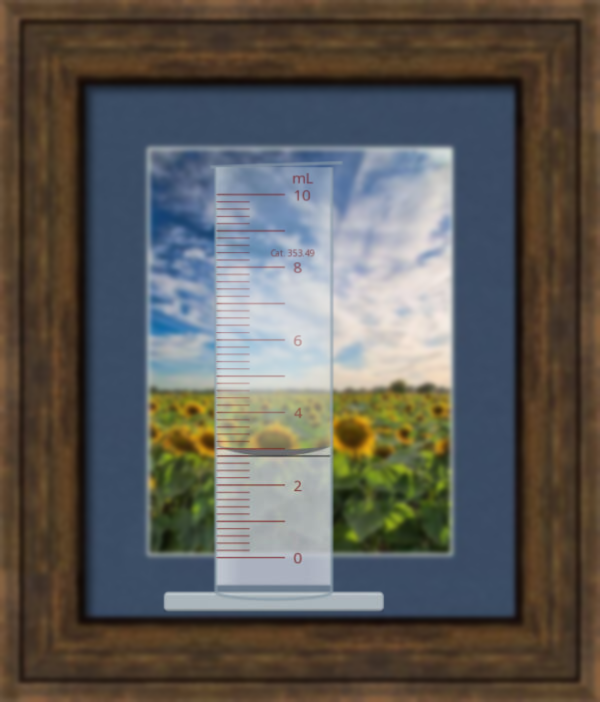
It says 2.8
